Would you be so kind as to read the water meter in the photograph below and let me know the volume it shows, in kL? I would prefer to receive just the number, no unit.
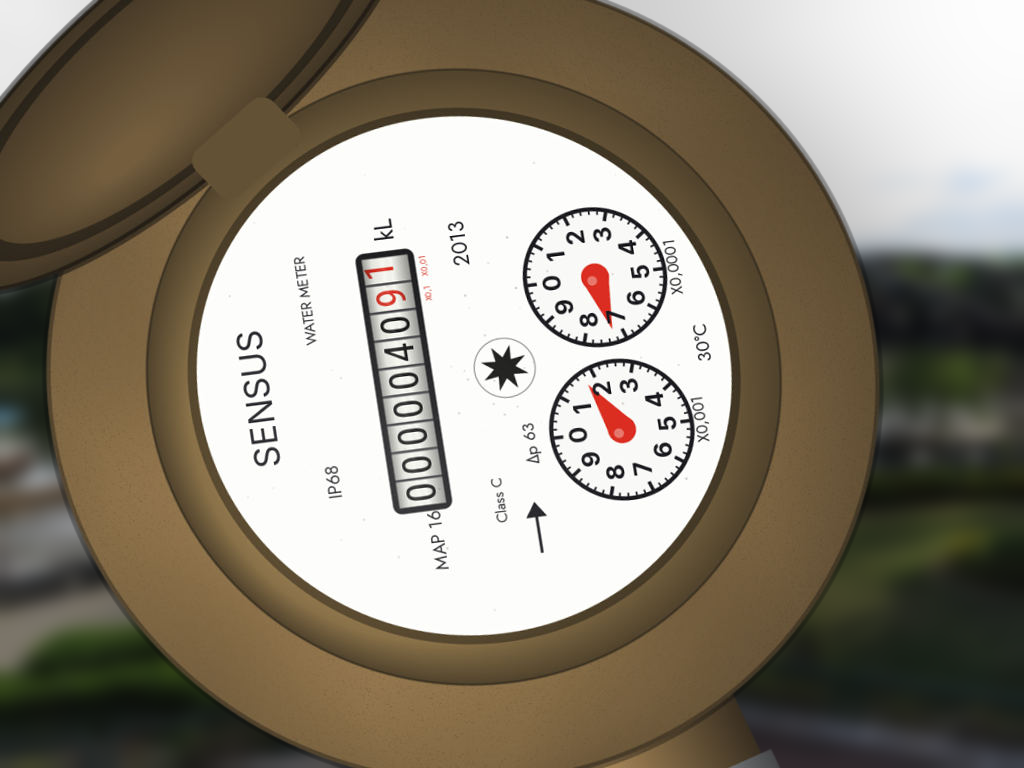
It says 40.9117
